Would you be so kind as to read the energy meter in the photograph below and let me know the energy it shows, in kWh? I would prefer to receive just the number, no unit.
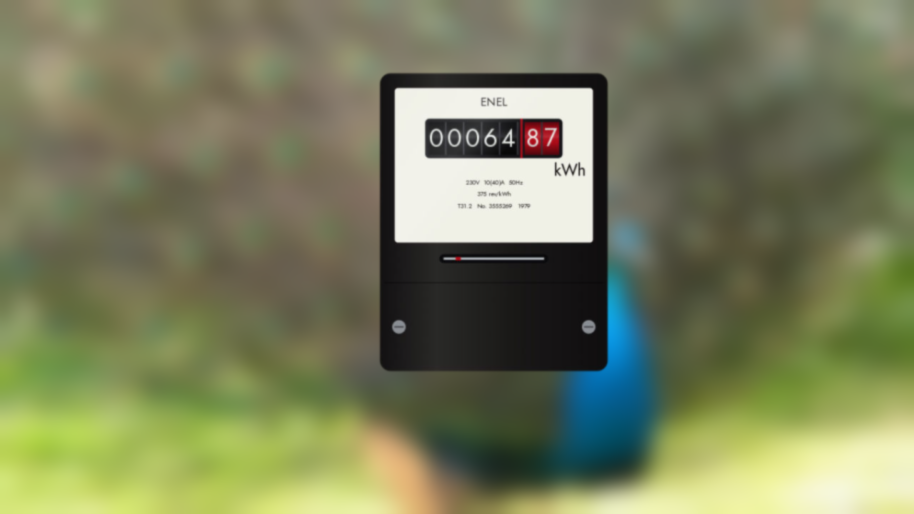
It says 64.87
